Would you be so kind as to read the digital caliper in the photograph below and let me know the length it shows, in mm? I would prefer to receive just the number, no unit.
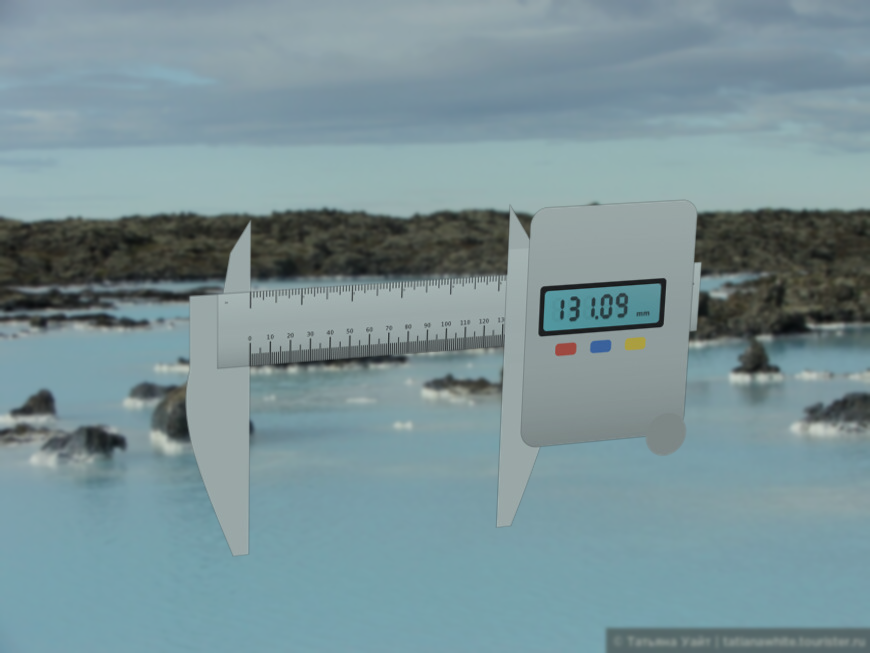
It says 131.09
